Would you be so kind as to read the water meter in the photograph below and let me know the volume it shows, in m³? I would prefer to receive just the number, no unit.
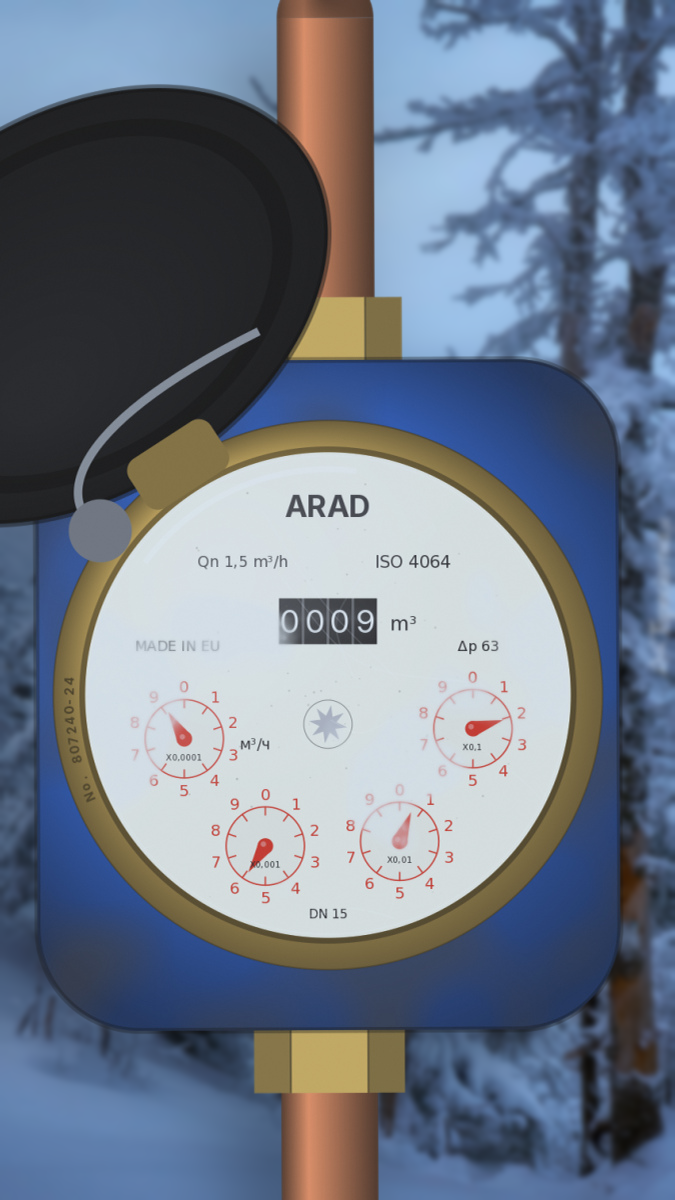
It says 9.2059
